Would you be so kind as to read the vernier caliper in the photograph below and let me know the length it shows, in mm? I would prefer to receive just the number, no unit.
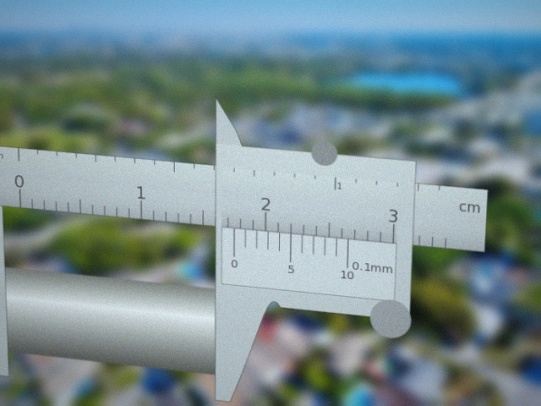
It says 17.5
